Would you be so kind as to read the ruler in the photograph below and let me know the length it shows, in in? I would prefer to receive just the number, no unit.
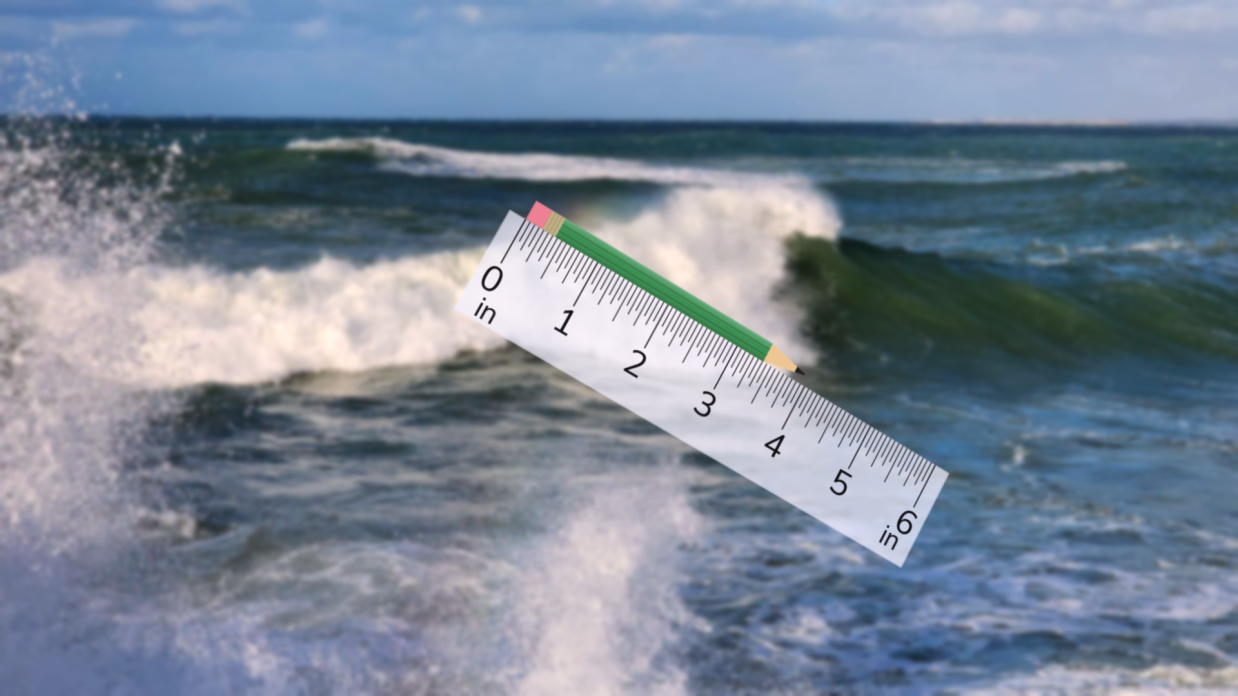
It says 3.9375
